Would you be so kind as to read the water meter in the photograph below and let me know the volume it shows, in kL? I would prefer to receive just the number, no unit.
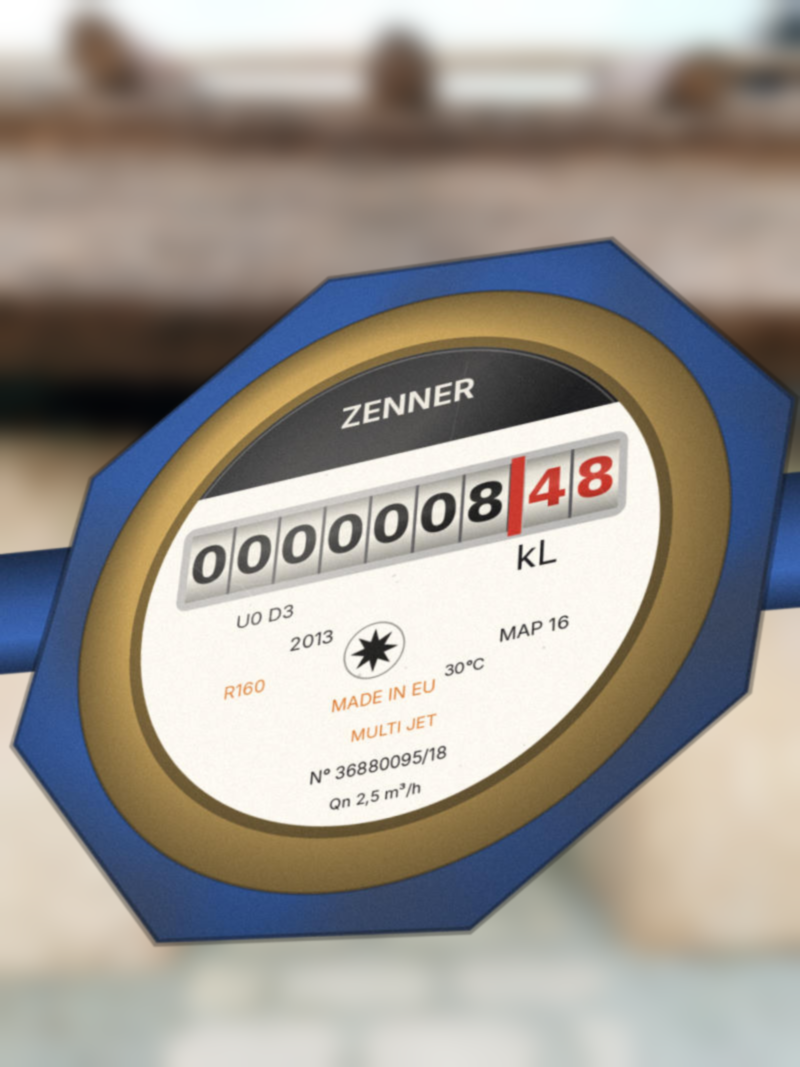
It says 8.48
